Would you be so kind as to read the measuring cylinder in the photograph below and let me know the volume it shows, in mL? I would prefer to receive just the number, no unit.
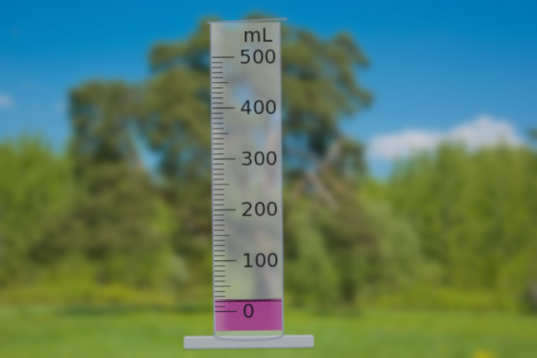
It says 20
